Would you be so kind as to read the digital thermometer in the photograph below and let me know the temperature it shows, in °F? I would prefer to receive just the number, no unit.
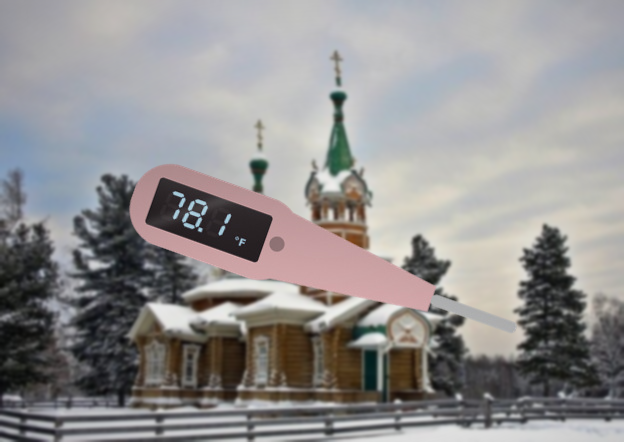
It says 78.1
